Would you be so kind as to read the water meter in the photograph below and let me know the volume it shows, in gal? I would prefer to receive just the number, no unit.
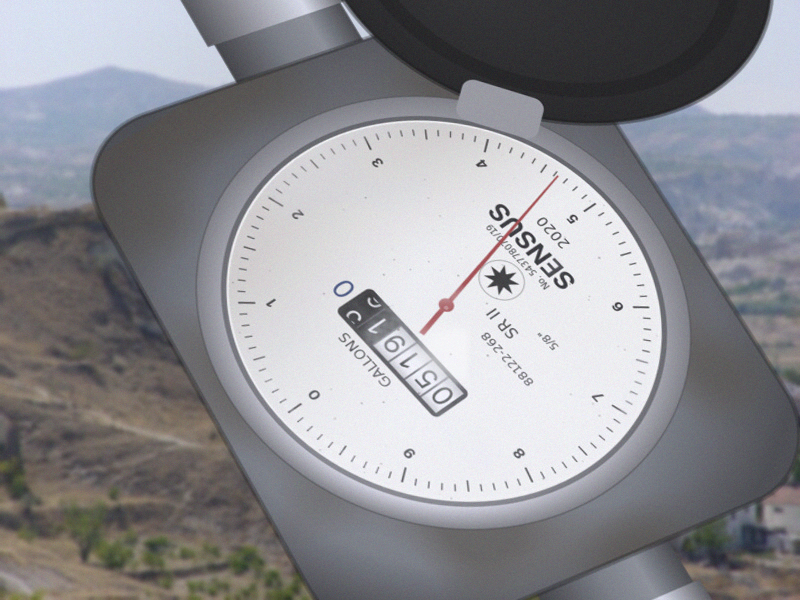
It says 519154.6
